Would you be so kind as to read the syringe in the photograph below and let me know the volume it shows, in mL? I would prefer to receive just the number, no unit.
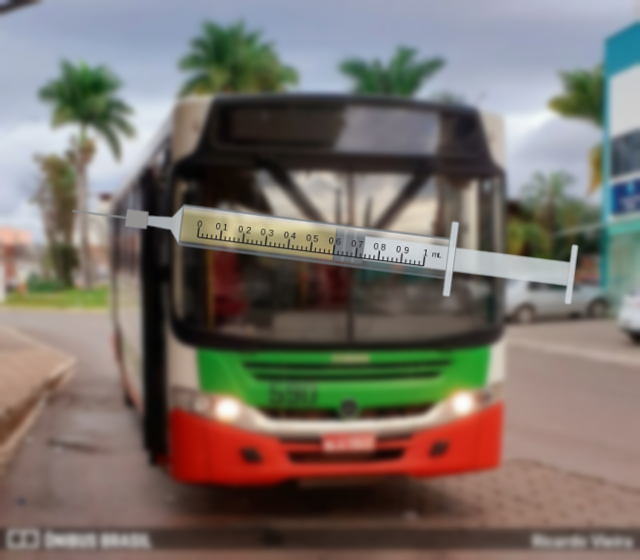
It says 0.6
